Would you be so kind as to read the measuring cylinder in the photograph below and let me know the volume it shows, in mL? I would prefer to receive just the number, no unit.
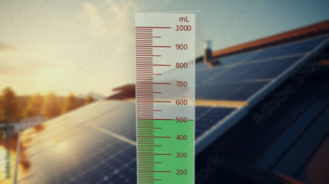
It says 500
